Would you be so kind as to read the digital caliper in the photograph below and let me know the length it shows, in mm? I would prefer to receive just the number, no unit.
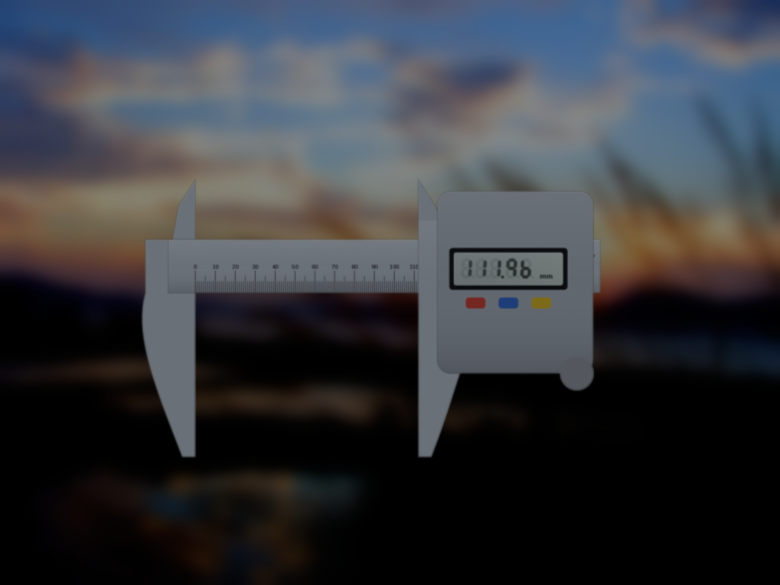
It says 111.96
